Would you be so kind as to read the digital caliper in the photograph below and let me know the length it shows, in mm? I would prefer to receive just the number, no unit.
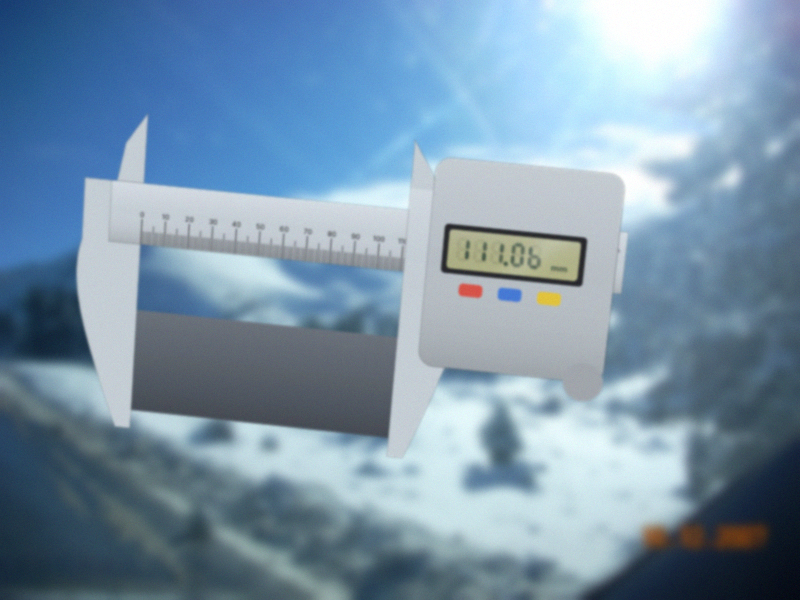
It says 111.06
